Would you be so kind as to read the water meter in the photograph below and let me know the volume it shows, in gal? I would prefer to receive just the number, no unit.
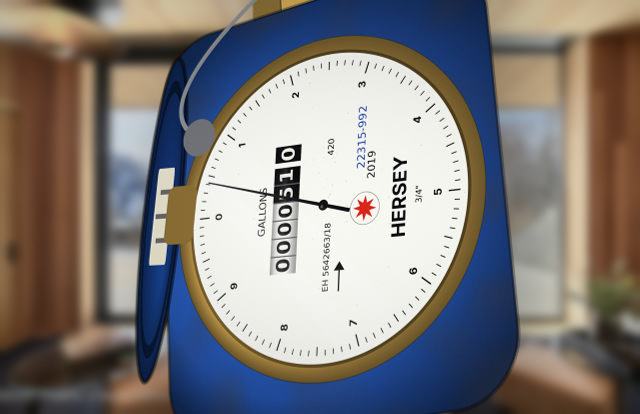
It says 510.4
